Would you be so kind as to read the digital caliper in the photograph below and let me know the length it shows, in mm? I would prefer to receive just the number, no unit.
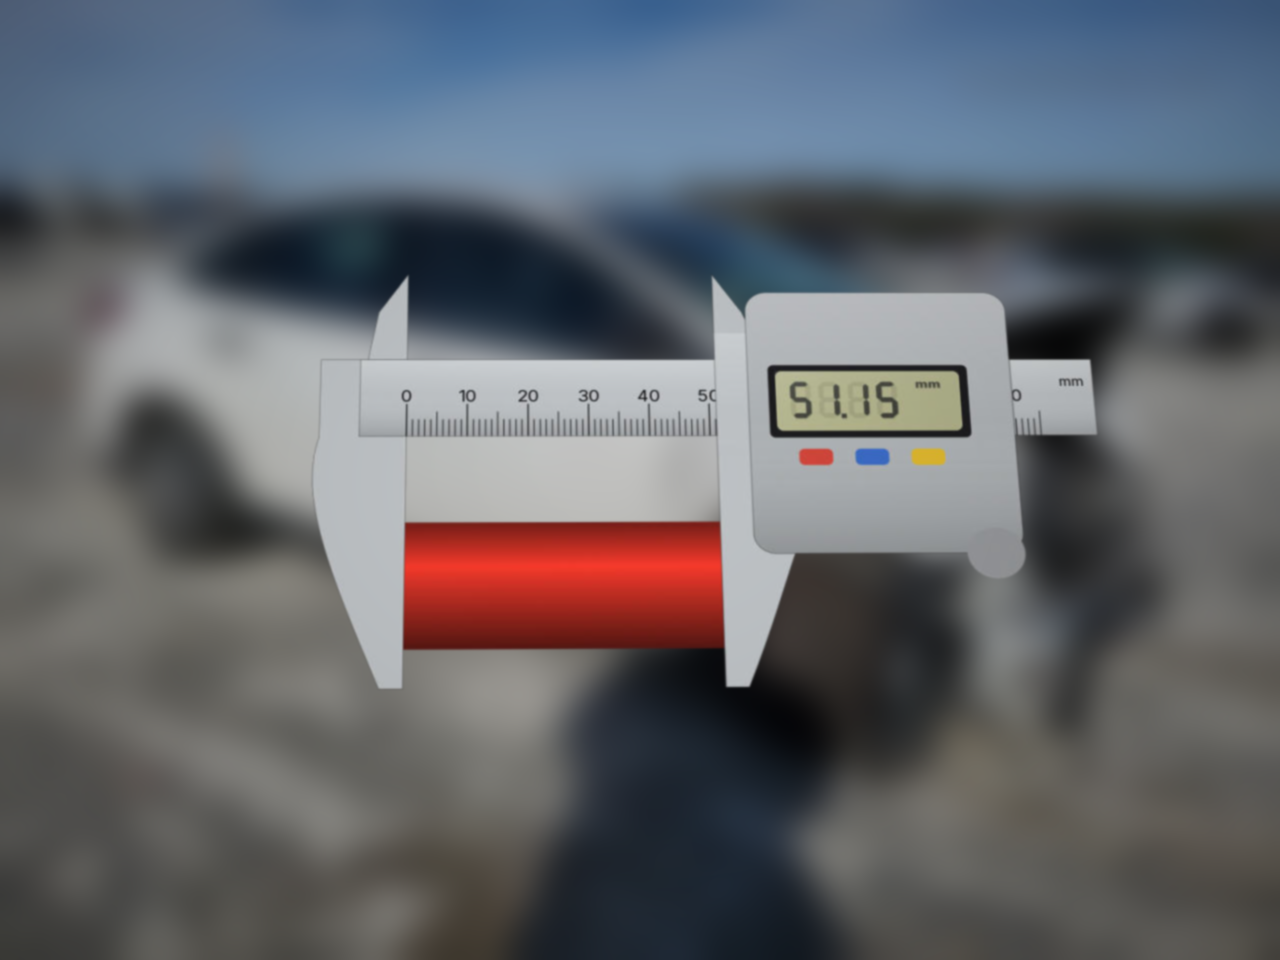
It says 51.15
